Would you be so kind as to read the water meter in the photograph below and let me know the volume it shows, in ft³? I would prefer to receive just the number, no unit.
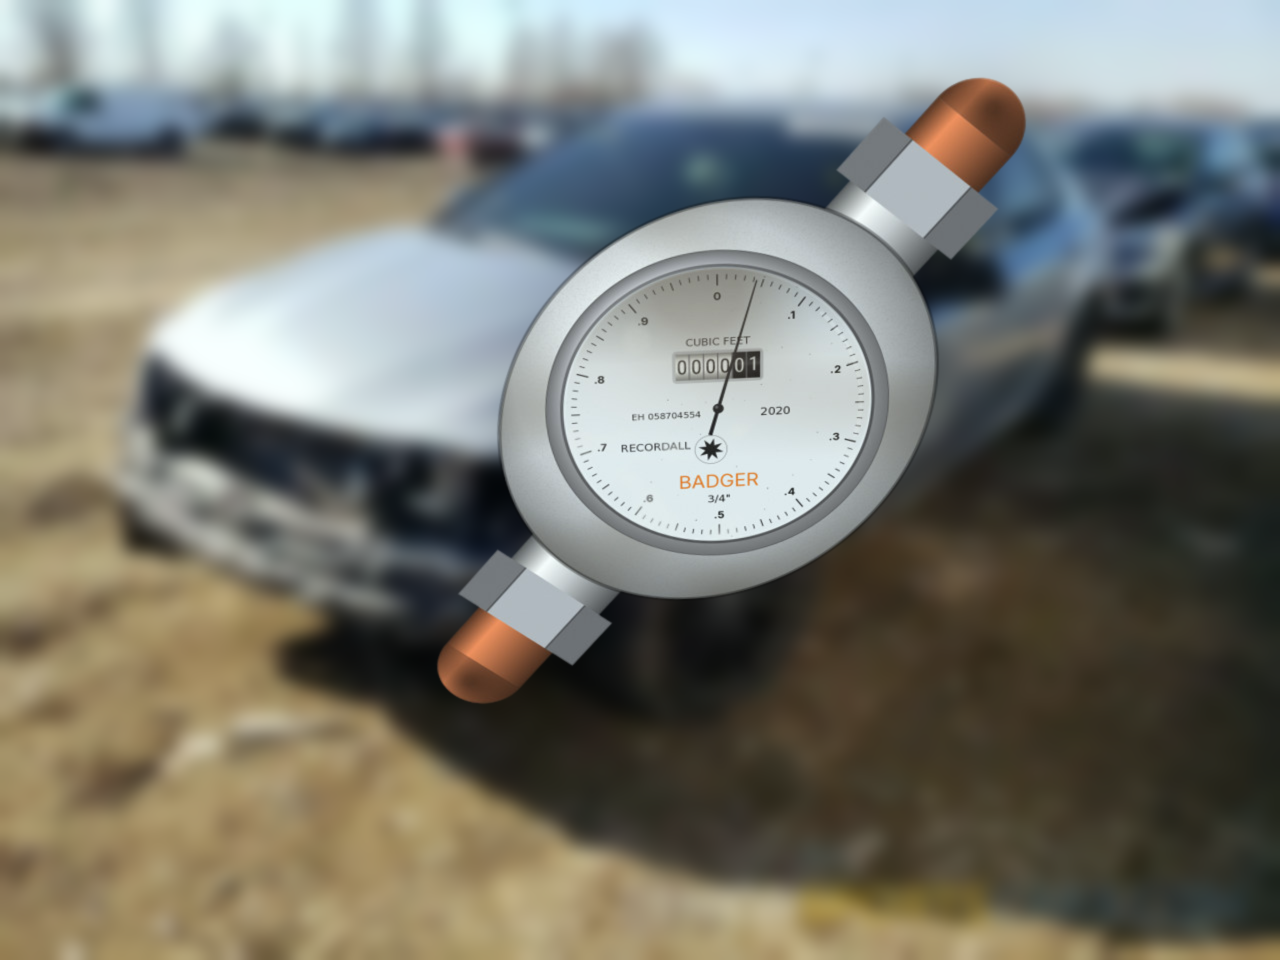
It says 1.04
